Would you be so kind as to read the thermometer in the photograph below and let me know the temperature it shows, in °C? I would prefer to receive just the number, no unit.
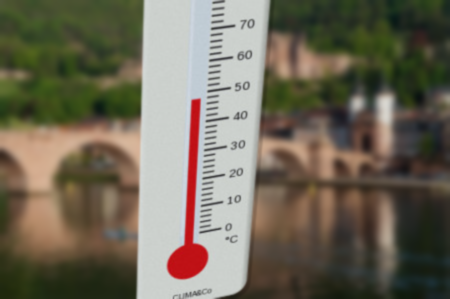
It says 48
